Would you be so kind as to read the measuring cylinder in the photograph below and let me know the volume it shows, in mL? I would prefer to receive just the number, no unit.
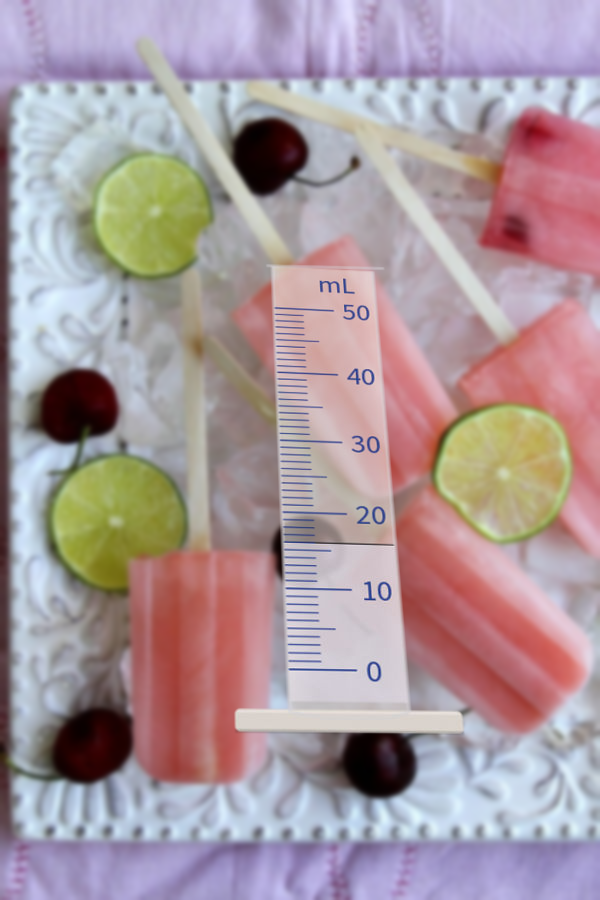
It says 16
